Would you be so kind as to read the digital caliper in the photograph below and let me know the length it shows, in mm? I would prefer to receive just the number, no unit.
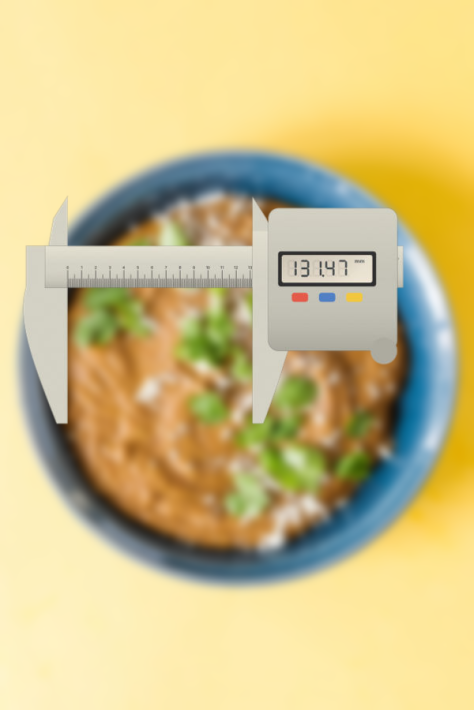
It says 131.47
